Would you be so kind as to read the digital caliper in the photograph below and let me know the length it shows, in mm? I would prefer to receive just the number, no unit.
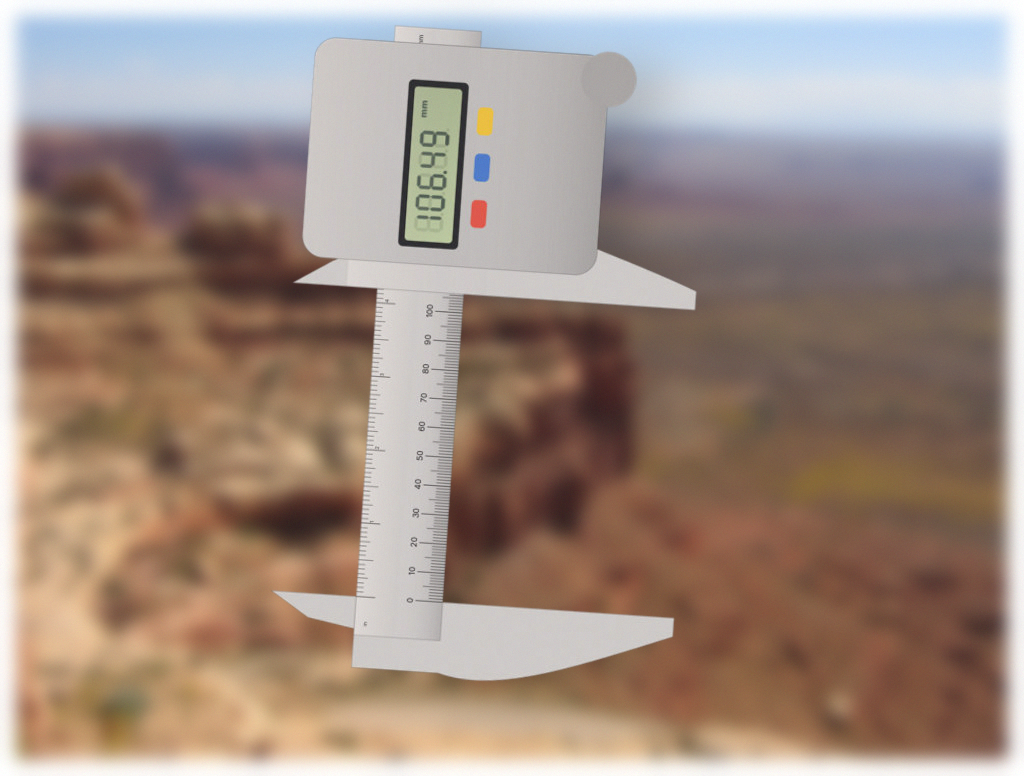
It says 106.49
